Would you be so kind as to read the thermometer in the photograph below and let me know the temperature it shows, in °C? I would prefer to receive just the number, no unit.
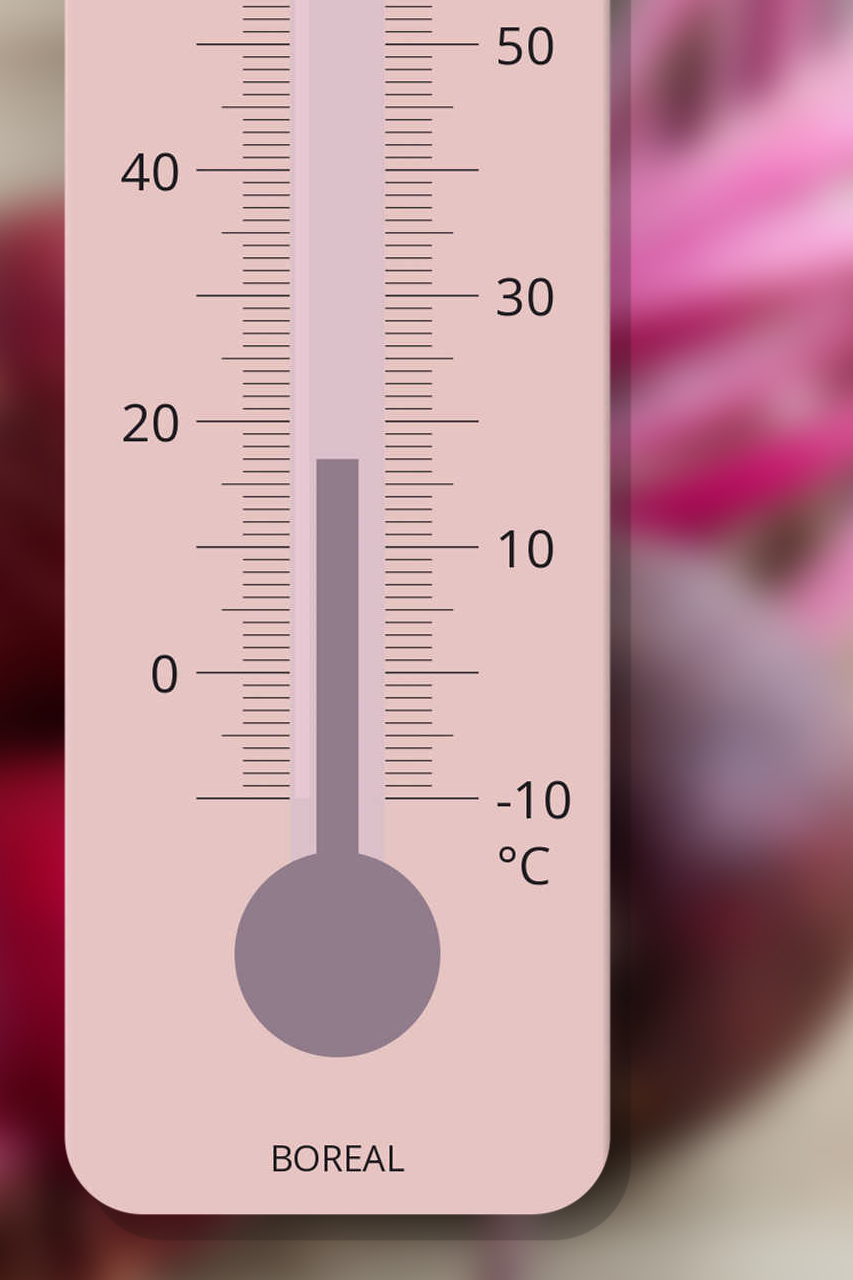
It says 17
